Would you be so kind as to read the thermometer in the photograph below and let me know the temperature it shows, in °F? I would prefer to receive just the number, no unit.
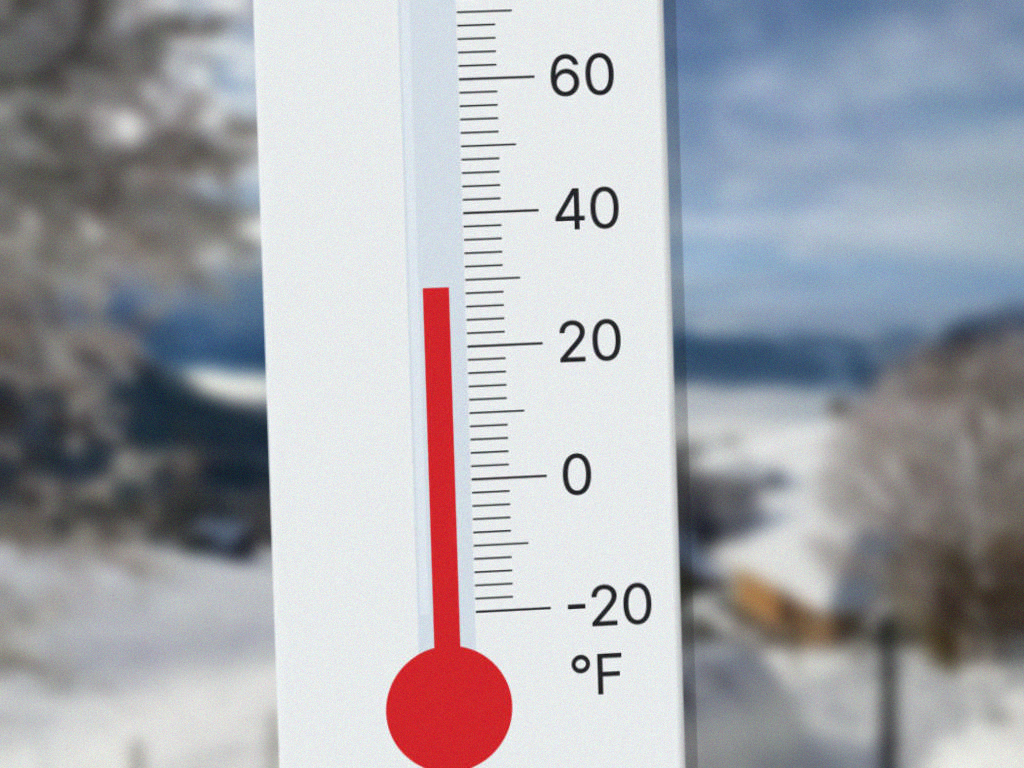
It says 29
